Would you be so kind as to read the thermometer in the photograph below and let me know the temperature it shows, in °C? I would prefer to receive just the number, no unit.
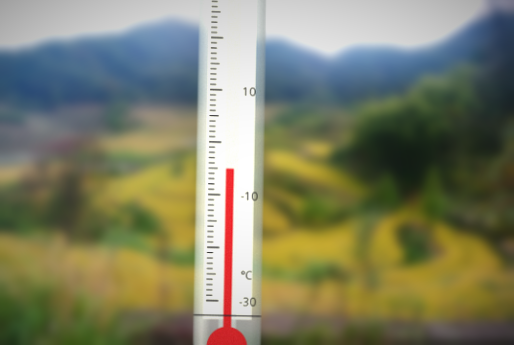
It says -5
